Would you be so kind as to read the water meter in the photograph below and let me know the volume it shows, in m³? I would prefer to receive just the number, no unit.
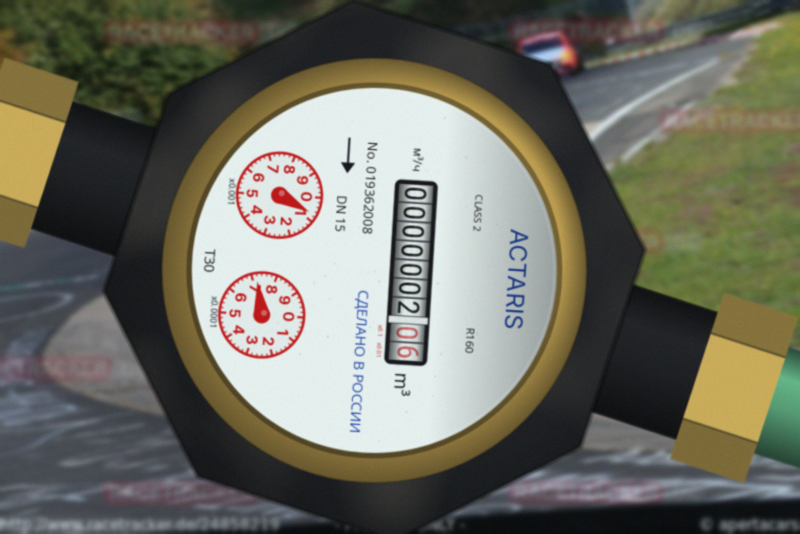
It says 2.0607
